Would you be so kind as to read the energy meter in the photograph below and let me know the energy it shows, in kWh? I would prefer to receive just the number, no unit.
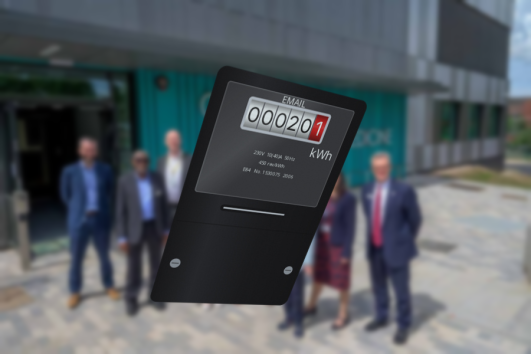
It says 20.1
